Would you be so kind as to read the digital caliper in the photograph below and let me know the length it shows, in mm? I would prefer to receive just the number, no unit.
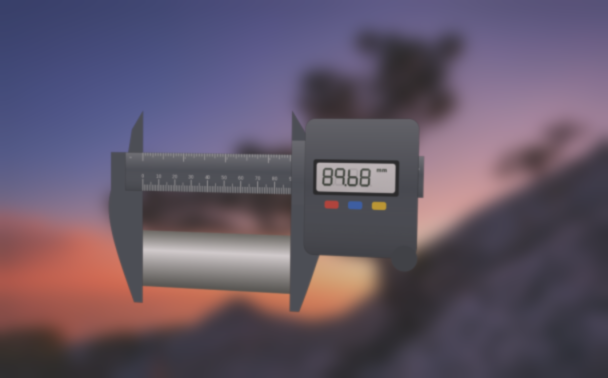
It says 89.68
